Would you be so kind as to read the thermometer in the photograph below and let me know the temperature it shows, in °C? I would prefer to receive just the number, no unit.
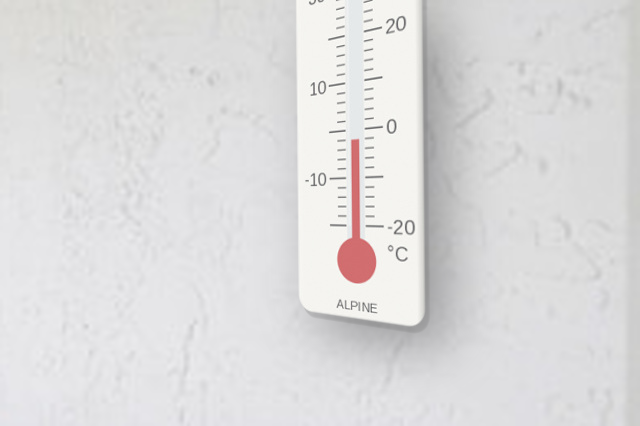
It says -2
